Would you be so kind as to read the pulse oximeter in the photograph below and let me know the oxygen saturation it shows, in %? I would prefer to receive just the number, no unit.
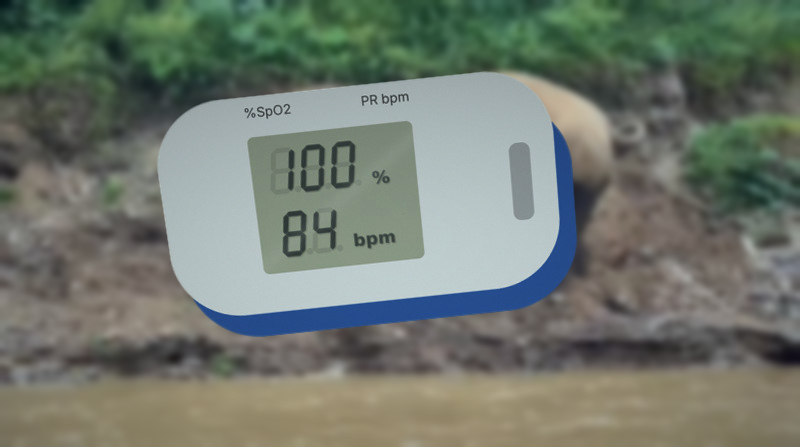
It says 100
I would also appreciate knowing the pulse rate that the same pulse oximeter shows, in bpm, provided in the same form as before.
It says 84
